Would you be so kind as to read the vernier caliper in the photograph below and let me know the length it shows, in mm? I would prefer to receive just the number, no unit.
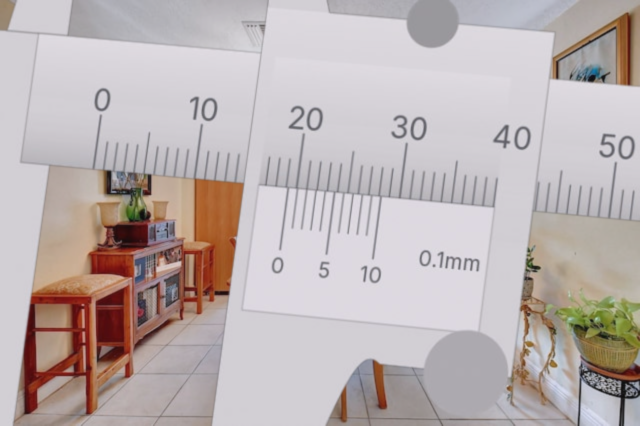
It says 19.2
